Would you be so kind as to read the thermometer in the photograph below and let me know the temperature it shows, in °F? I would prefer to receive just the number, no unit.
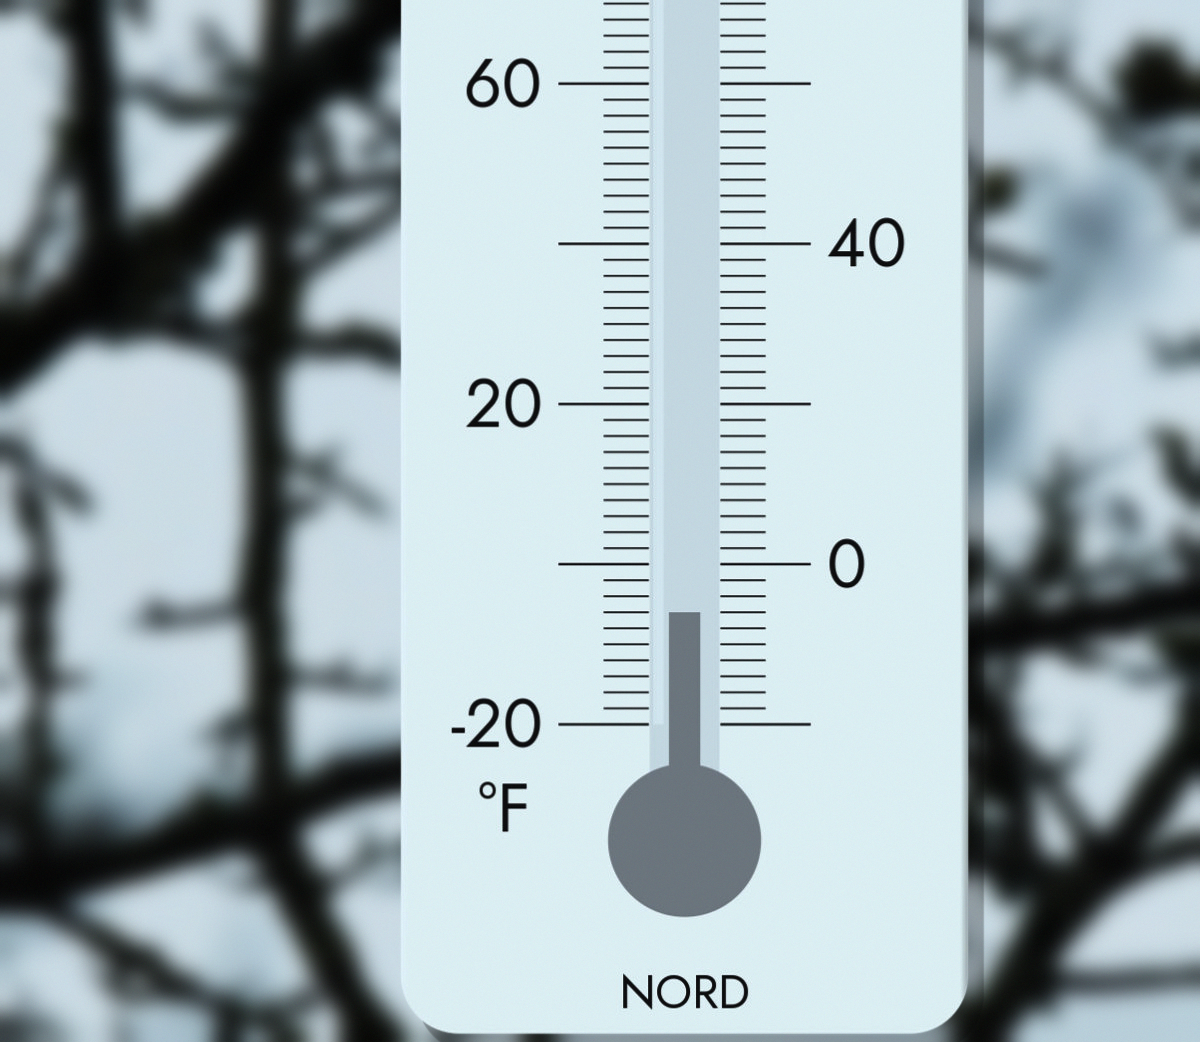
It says -6
